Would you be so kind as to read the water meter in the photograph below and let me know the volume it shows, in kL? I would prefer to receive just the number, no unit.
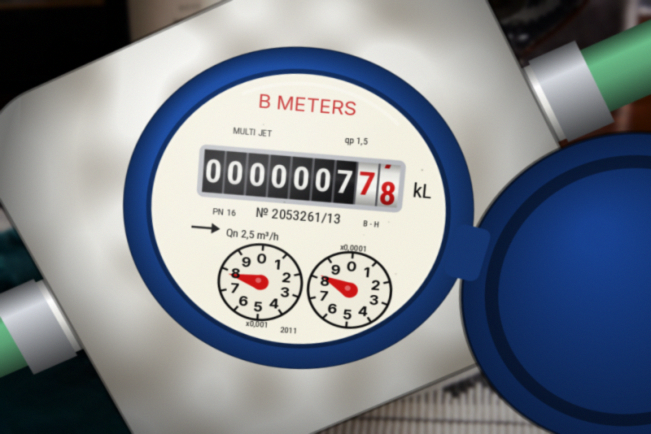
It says 7.7778
